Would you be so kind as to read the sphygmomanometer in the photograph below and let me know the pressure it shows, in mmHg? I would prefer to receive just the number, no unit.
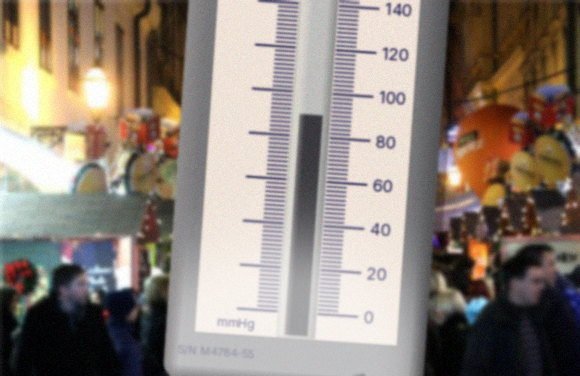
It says 90
